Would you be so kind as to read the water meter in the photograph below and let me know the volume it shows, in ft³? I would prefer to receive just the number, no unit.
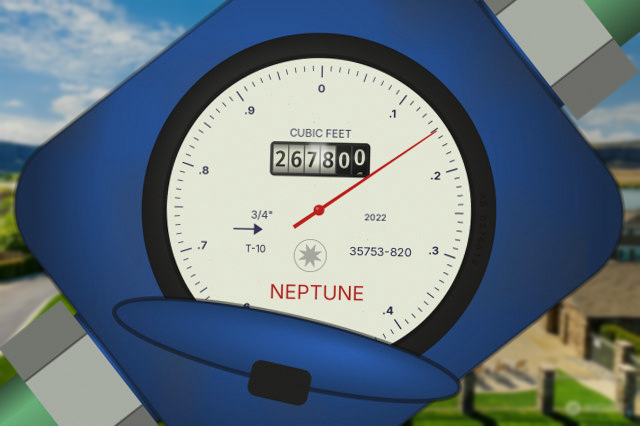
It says 267800.15
